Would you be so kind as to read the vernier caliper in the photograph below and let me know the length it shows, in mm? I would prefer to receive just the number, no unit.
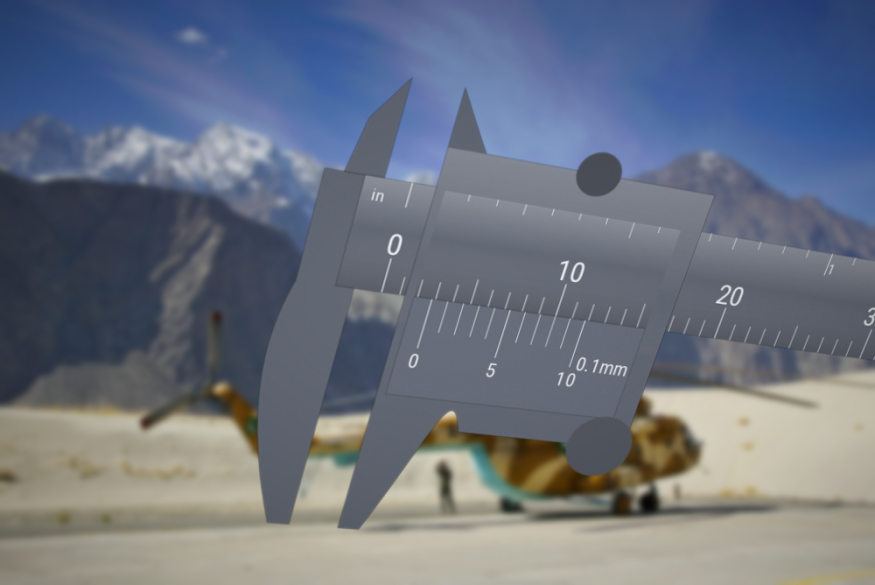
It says 2.8
